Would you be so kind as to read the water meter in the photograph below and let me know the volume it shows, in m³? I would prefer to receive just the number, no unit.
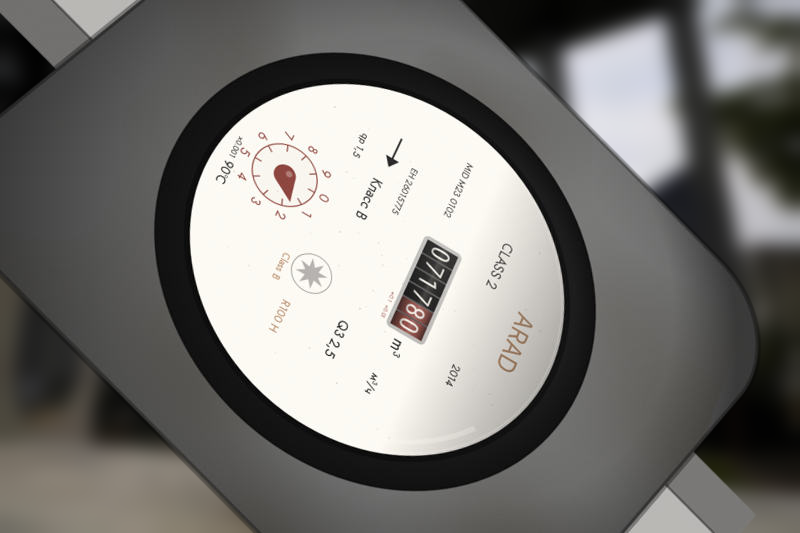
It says 717.801
